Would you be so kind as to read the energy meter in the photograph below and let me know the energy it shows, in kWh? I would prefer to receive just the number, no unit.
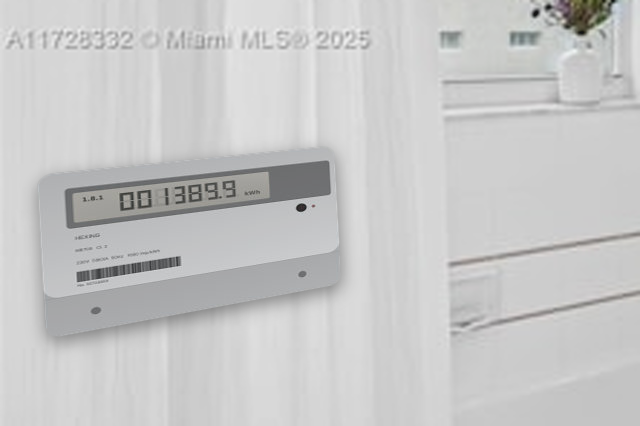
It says 1389.9
